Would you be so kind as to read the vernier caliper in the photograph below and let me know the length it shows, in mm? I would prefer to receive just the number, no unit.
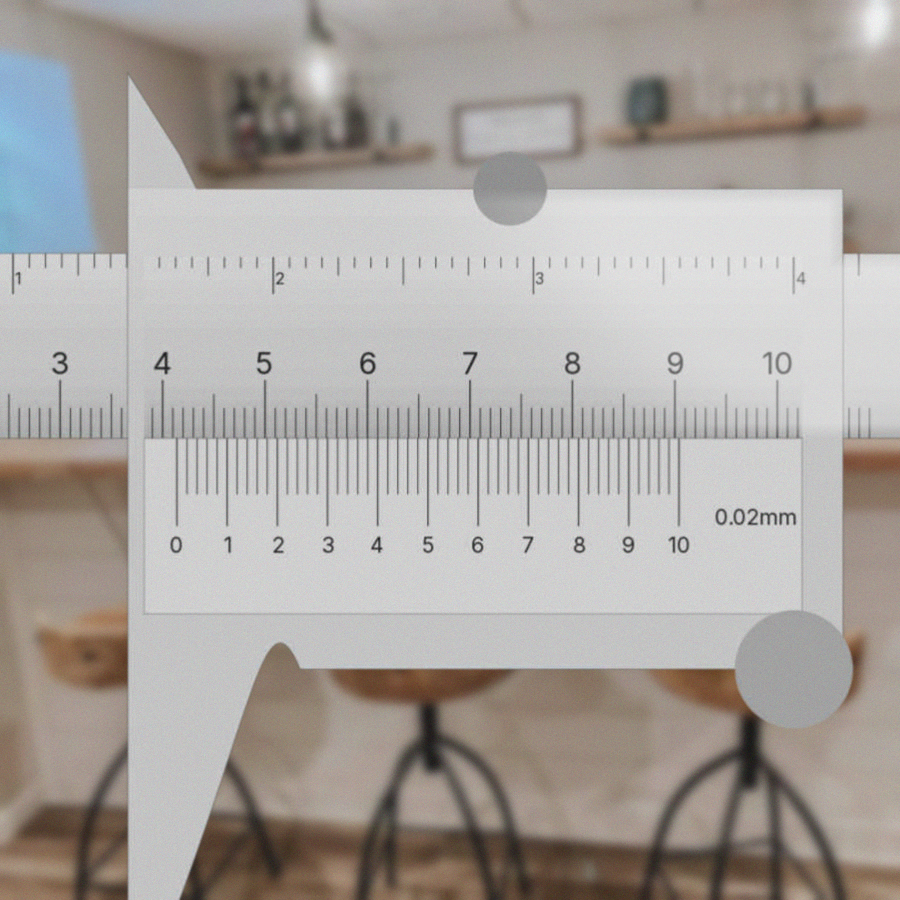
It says 41.4
